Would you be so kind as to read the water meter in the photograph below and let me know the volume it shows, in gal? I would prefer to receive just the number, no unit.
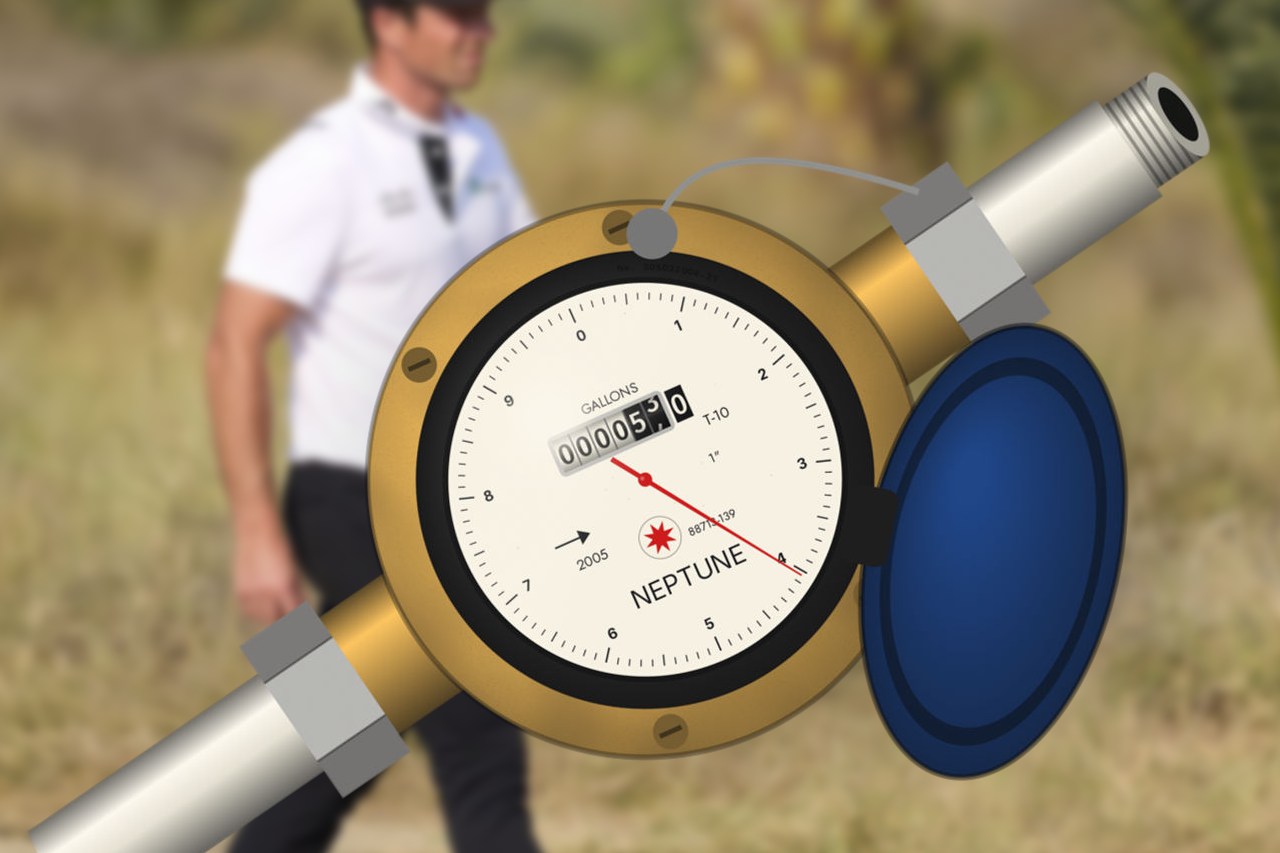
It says 534.0
